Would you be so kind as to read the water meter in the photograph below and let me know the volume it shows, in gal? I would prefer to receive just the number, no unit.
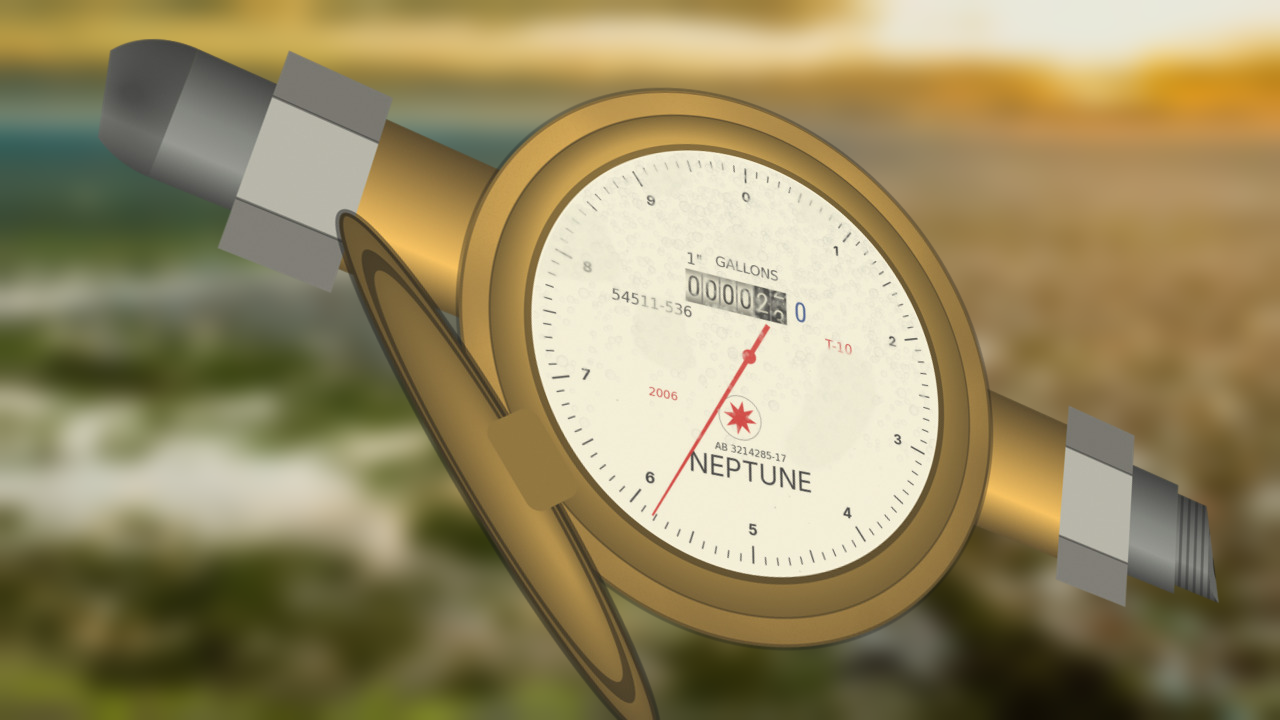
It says 225.8
